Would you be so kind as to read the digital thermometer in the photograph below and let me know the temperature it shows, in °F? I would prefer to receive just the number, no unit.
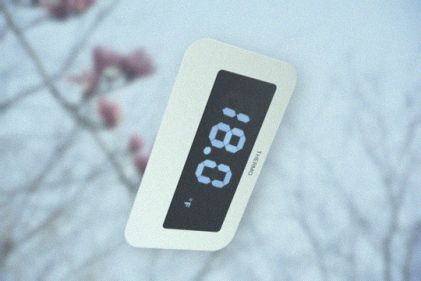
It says 18.0
